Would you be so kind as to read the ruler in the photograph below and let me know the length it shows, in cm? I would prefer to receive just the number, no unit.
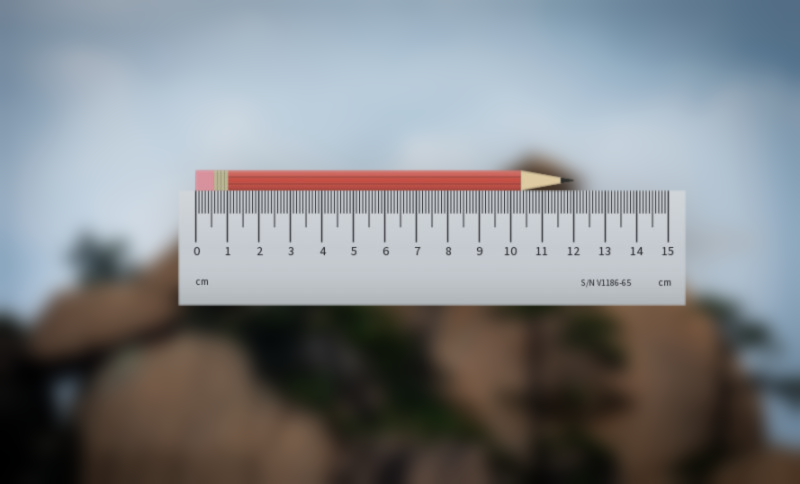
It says 12
